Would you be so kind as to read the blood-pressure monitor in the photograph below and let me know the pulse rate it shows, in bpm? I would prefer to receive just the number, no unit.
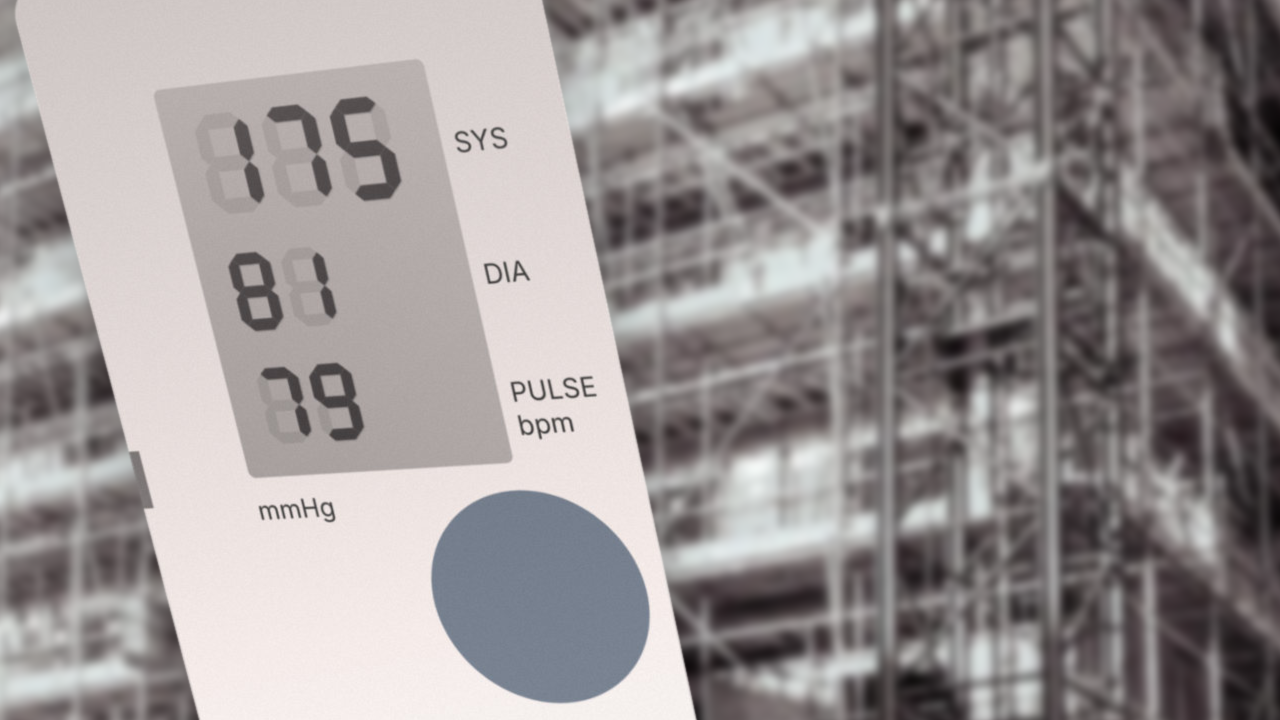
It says 79
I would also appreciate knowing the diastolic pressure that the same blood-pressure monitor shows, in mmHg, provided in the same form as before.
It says 81
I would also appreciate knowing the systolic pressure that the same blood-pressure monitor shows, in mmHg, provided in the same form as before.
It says 175
